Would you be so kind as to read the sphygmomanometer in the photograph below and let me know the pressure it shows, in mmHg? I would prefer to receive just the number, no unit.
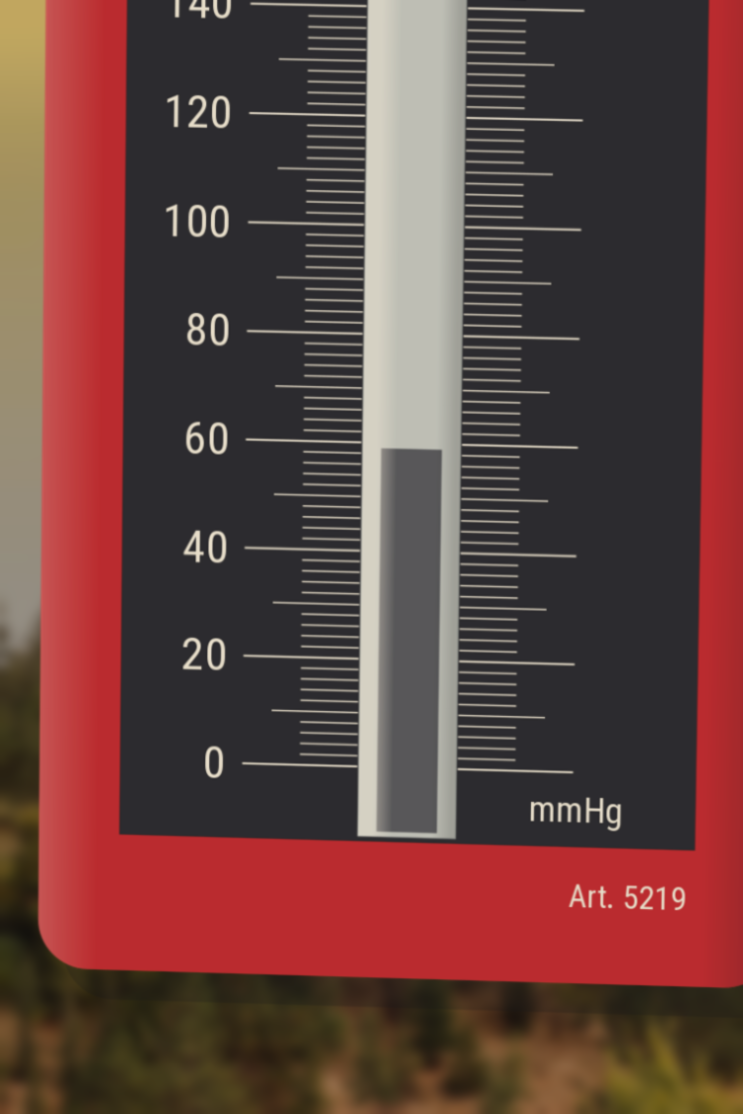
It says 59
